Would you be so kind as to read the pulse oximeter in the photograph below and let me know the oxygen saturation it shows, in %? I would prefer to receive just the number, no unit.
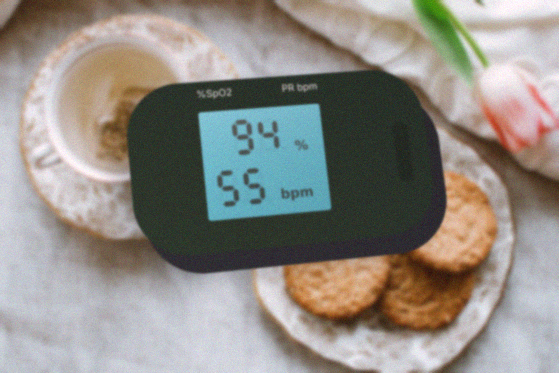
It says 94
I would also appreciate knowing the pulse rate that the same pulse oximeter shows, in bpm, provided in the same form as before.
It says 55
